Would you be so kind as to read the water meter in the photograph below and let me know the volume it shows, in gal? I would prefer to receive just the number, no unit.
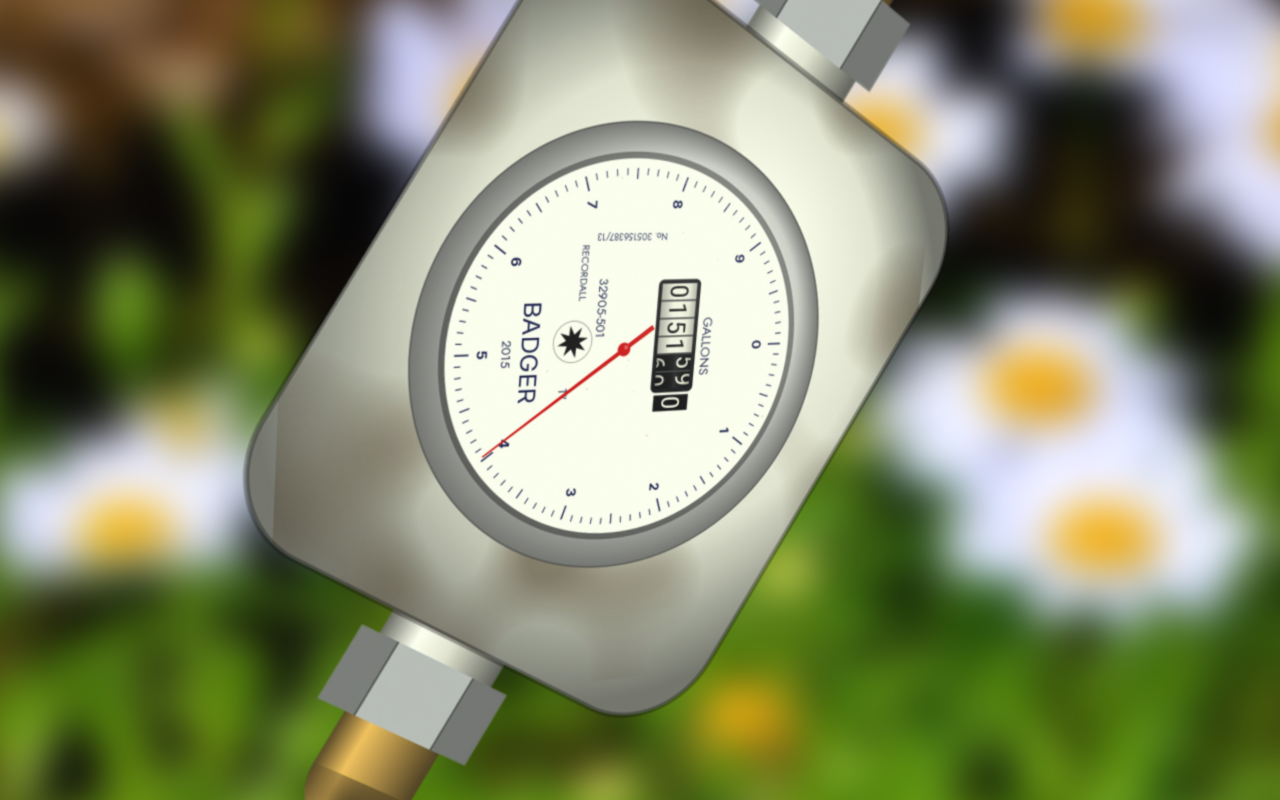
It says 151594.0
